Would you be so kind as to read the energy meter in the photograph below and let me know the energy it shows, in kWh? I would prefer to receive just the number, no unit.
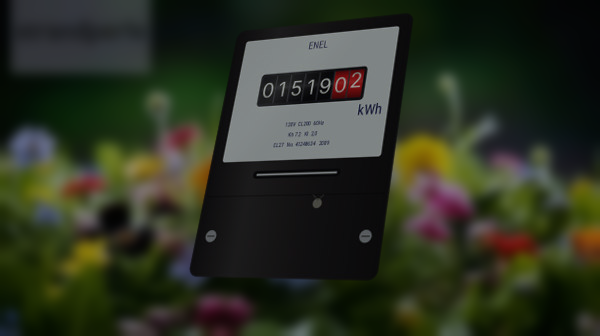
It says 1519.02
